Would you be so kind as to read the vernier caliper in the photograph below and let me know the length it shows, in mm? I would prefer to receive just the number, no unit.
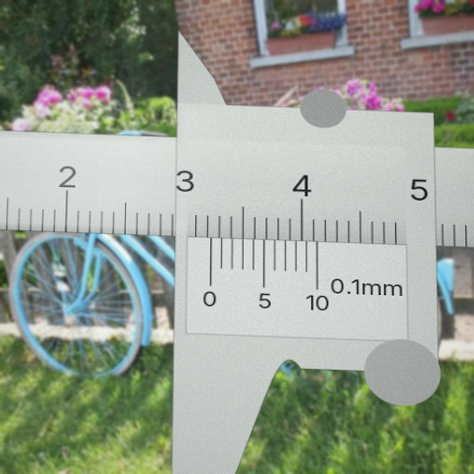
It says 32.3
